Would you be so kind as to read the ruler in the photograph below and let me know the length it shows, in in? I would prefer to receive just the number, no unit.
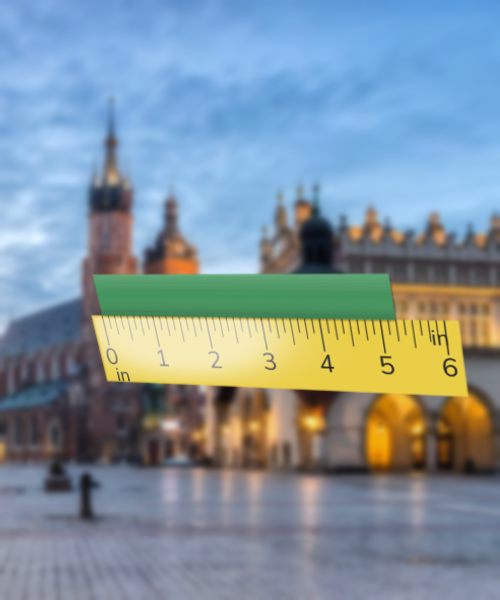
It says 5.25
